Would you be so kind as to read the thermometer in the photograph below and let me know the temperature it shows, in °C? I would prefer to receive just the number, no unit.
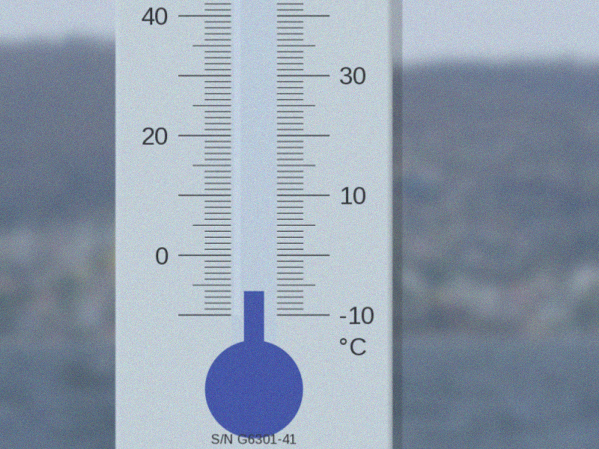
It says -6
